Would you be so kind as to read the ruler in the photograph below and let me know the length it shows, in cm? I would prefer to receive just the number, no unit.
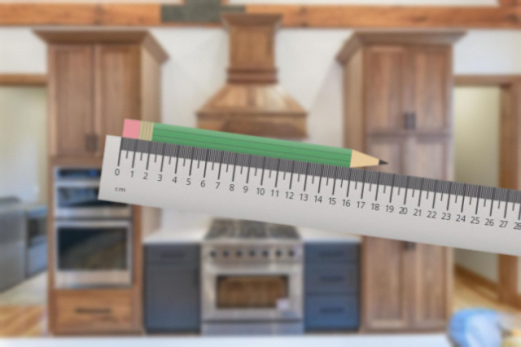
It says 18.5
